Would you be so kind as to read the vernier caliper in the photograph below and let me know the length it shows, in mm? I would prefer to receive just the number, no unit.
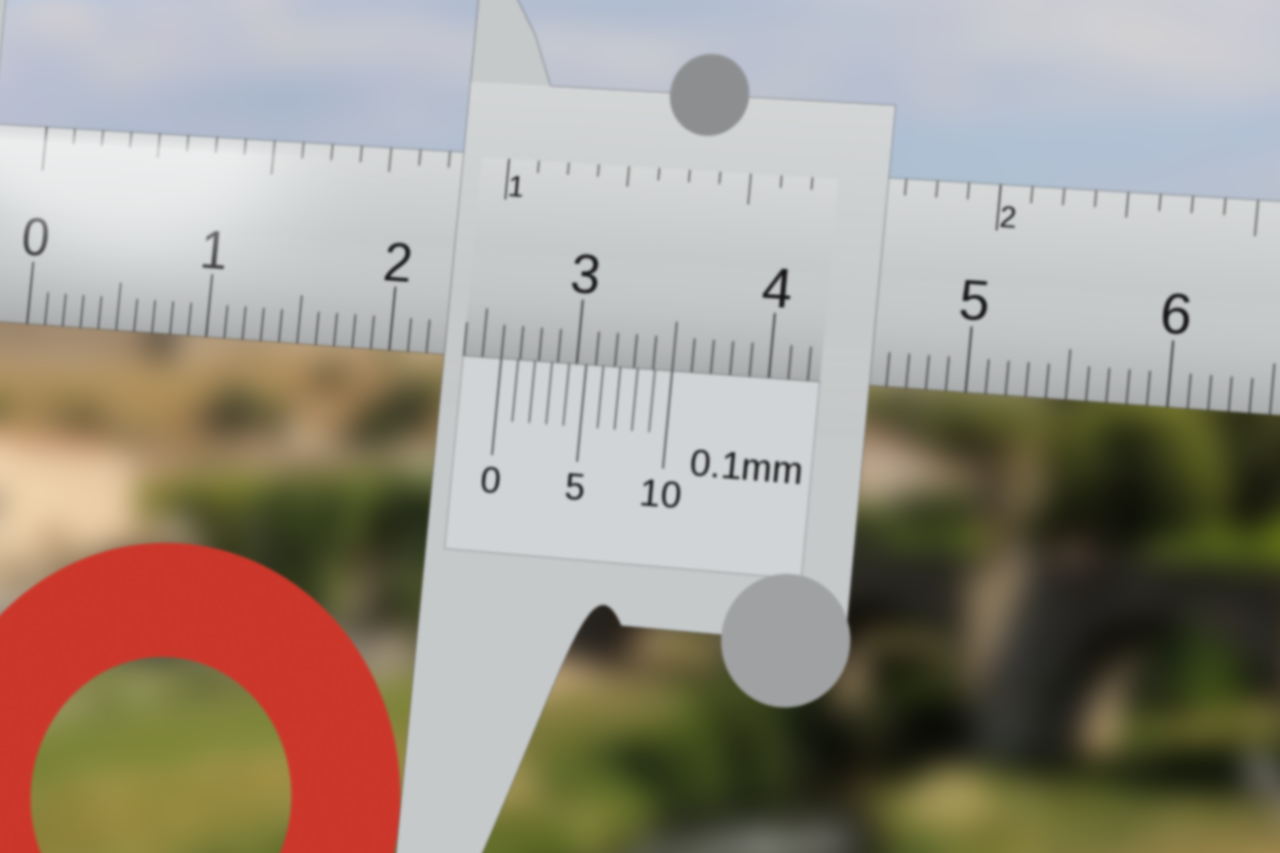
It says 26.0
